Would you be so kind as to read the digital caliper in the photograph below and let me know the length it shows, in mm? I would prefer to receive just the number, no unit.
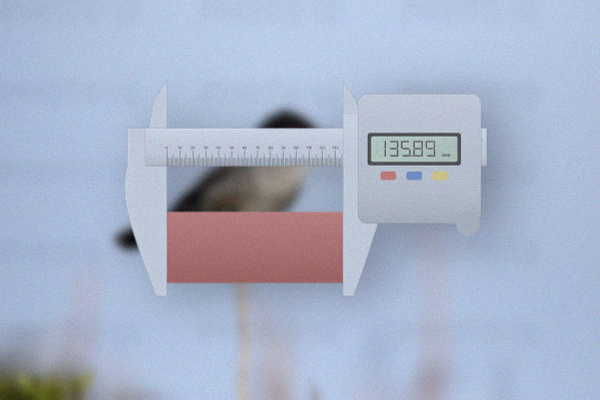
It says 135.89
